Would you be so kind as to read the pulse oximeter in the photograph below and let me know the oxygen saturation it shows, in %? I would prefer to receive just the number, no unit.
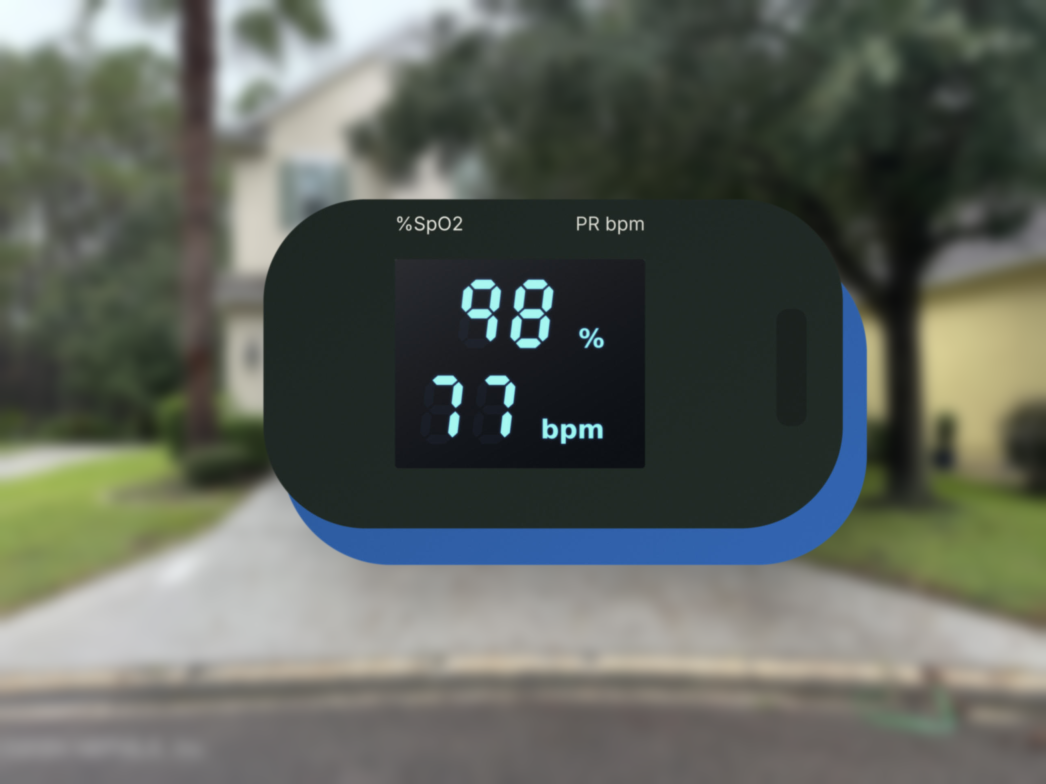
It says 98
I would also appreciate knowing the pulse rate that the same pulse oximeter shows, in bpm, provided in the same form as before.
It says 77
